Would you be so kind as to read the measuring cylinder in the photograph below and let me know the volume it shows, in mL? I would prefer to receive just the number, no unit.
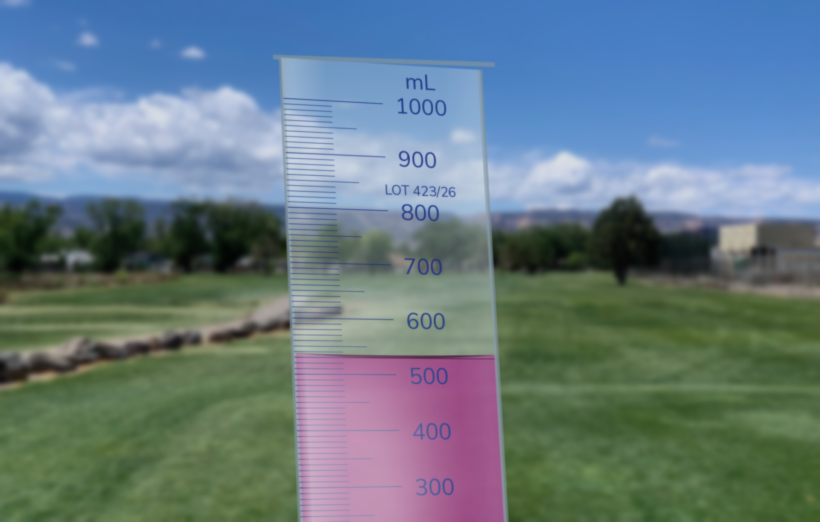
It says 530
